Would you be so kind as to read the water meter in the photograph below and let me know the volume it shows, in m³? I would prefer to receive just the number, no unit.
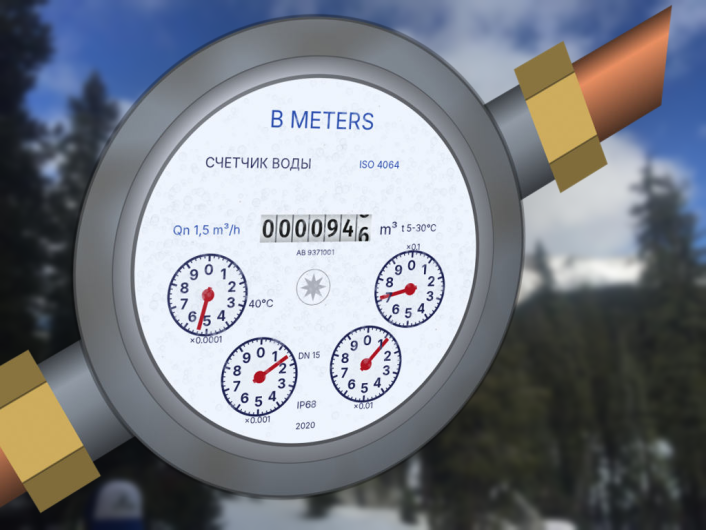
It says 945.7115
